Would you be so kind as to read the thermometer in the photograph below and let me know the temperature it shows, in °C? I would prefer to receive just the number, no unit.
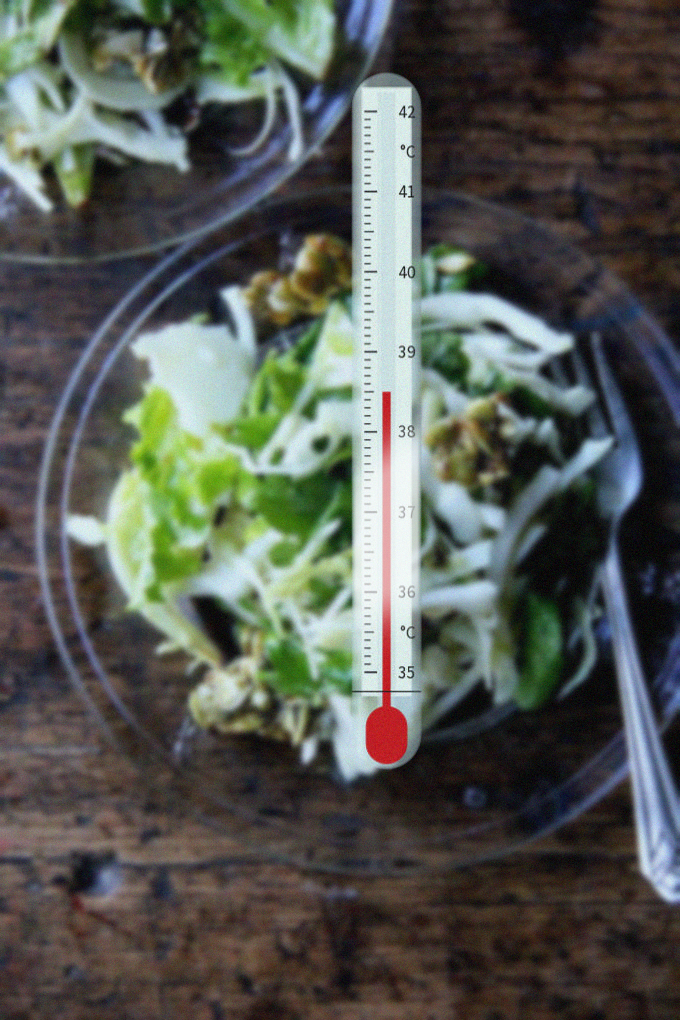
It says 38.5
